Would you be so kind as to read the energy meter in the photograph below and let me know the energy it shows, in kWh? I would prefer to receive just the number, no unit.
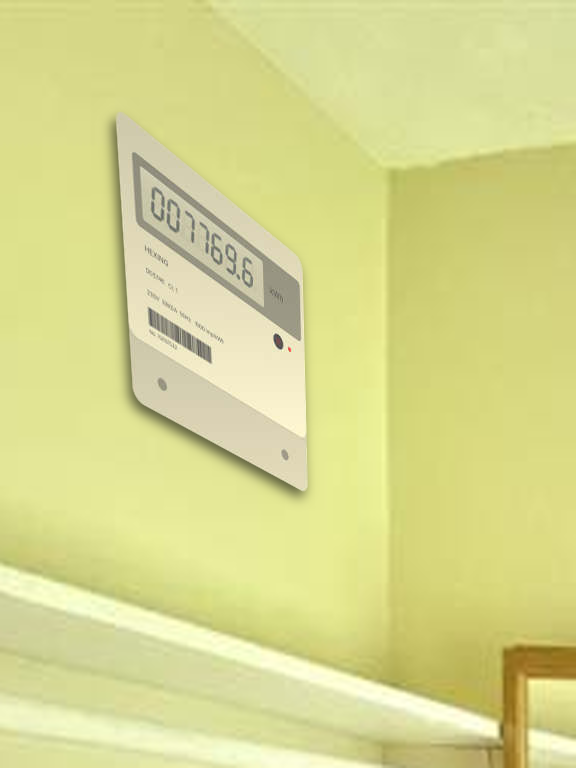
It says 7769.6
